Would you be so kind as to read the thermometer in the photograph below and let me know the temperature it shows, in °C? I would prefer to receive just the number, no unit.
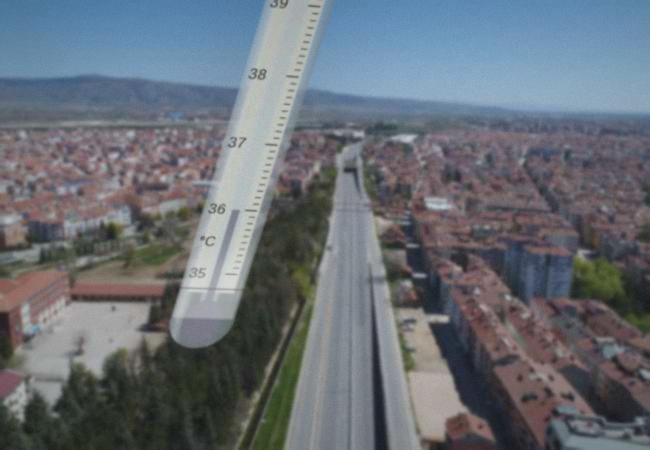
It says 36
